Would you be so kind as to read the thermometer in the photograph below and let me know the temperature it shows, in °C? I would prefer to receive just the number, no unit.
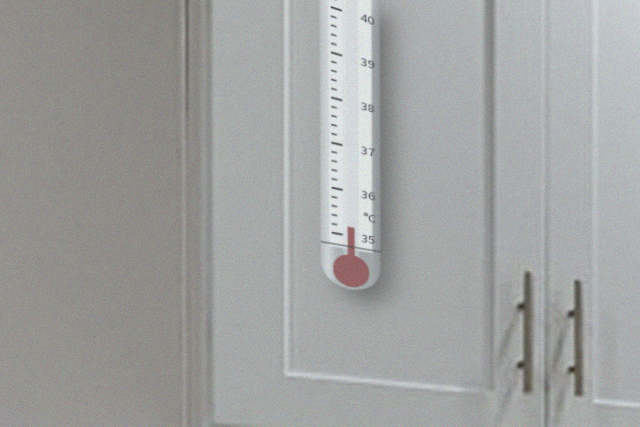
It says 35.2
